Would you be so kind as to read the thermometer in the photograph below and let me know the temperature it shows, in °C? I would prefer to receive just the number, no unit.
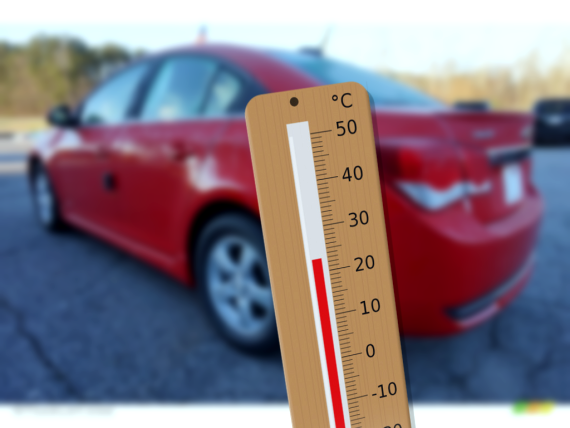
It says 23
